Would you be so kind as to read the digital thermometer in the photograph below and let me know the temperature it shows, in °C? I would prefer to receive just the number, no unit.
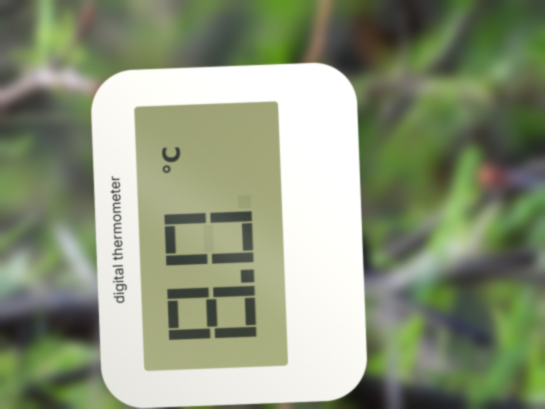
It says 8.0
